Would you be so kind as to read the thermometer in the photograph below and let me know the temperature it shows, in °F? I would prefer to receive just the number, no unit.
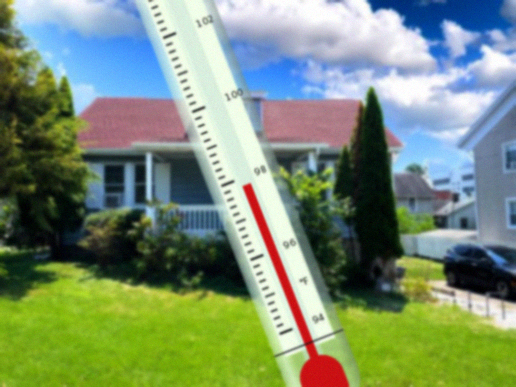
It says 97.8
